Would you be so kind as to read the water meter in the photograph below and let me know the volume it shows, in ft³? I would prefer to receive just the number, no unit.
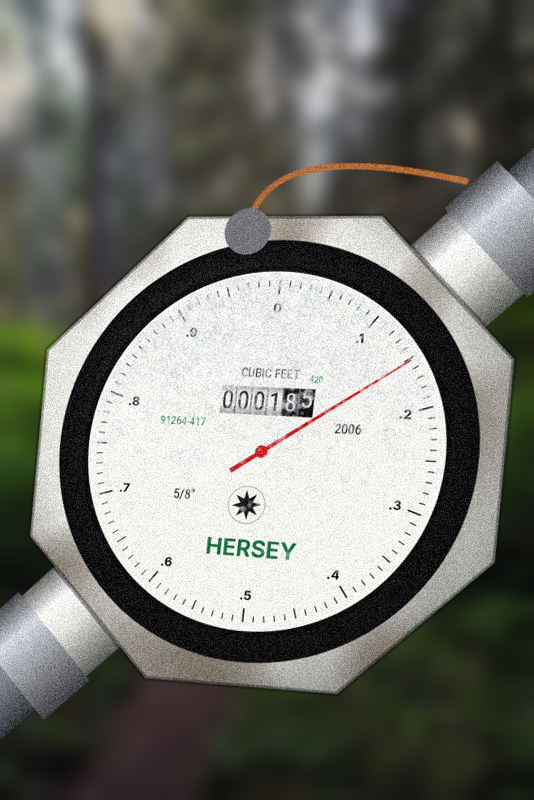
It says 185.15
